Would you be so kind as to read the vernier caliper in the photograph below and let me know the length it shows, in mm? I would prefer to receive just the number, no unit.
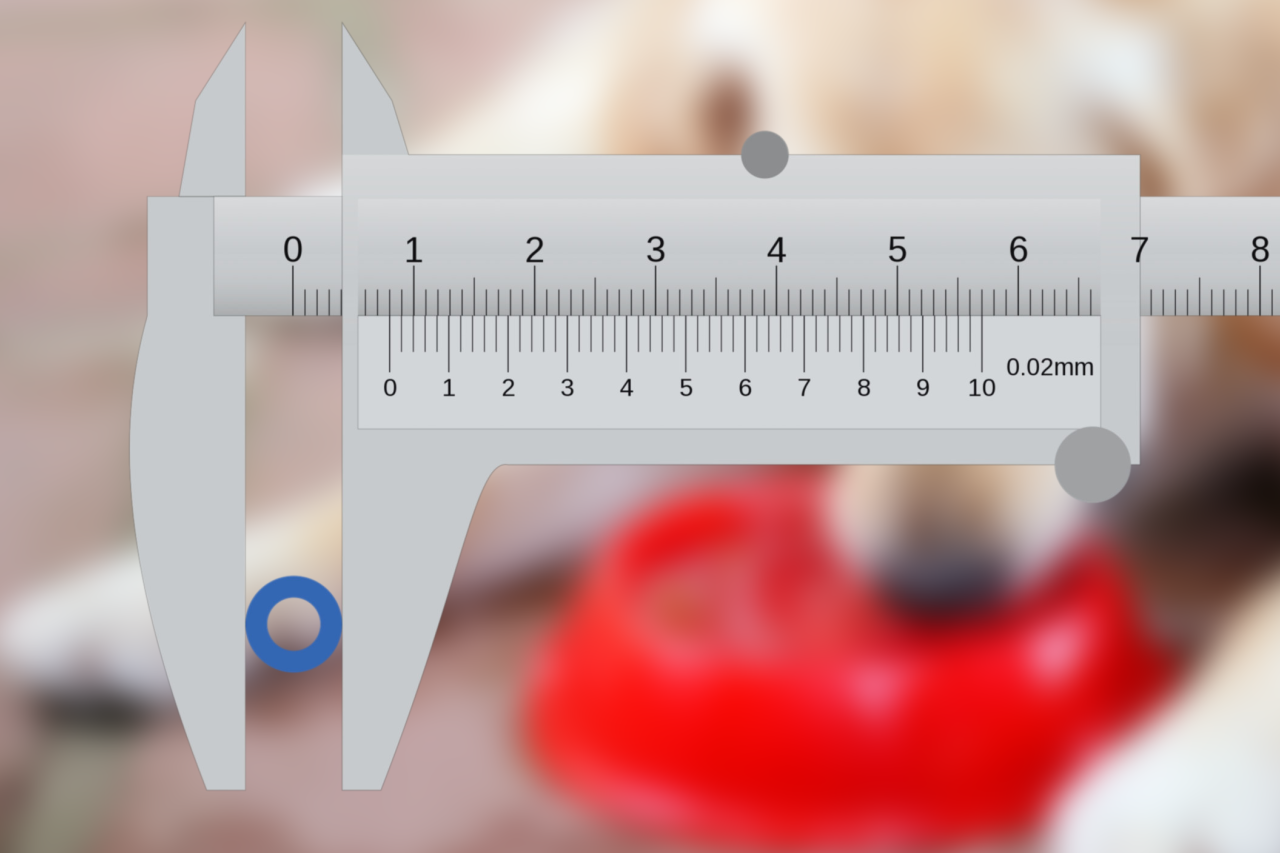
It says 8.0
